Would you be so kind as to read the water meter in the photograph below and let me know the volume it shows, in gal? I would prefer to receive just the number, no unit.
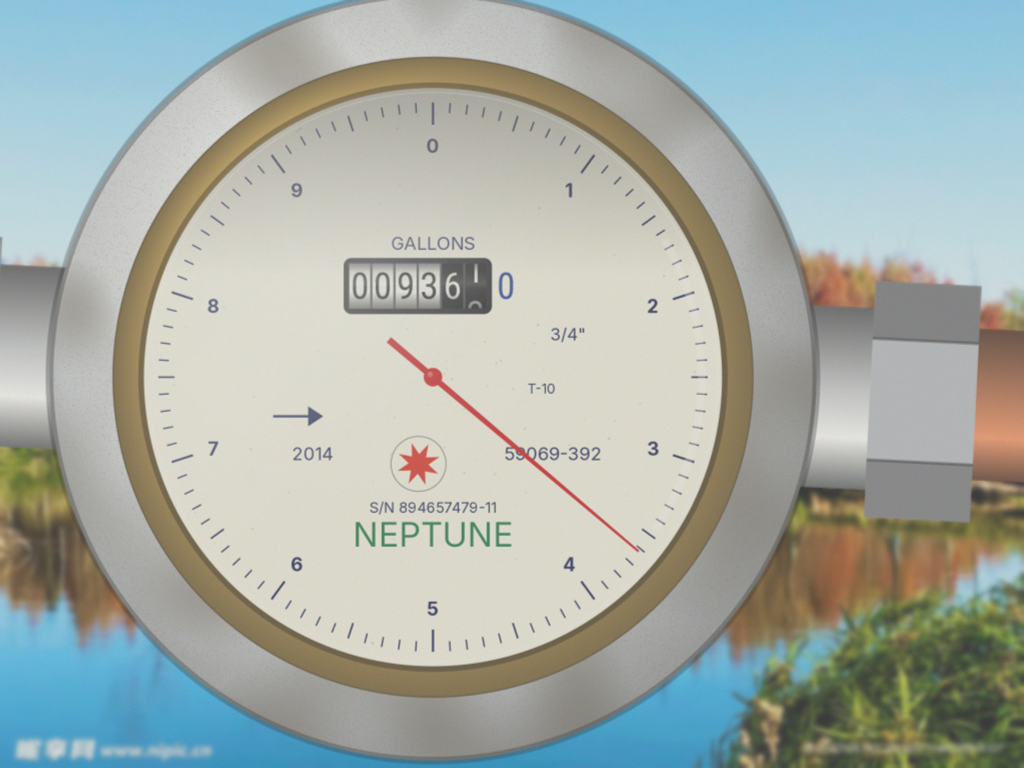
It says 93613.6
